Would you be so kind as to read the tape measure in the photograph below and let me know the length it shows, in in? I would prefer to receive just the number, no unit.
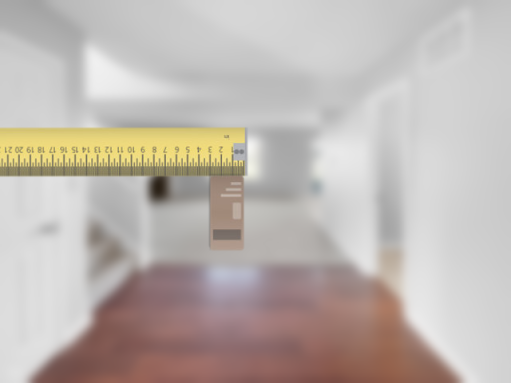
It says 3
